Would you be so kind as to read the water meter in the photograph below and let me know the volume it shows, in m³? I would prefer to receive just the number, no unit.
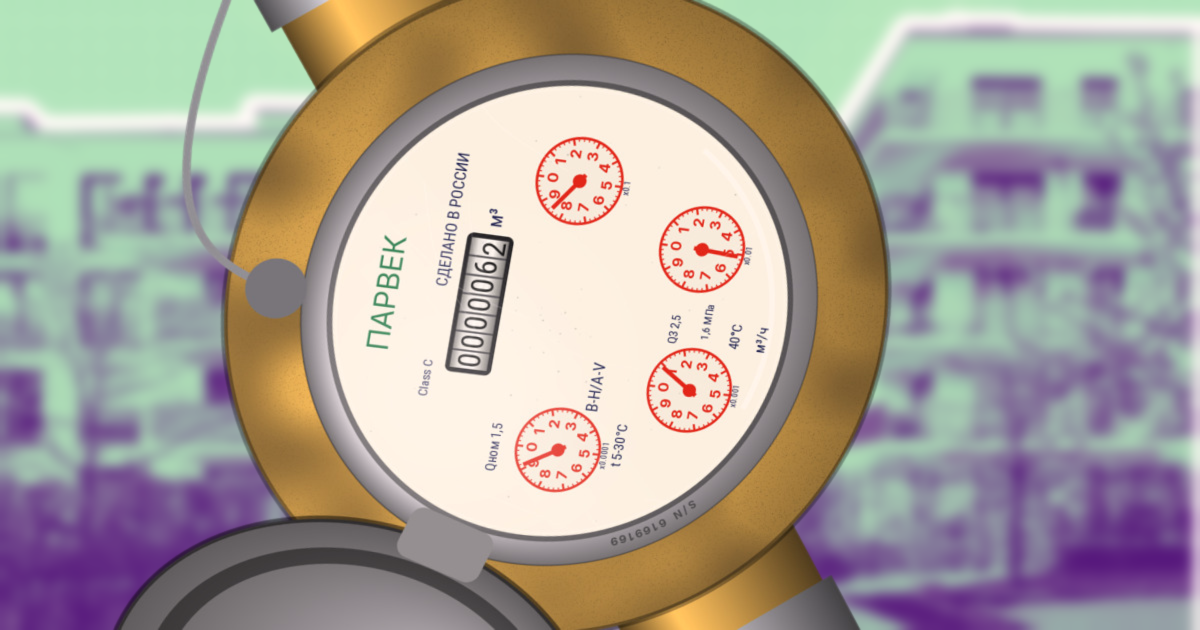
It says 61.8509
